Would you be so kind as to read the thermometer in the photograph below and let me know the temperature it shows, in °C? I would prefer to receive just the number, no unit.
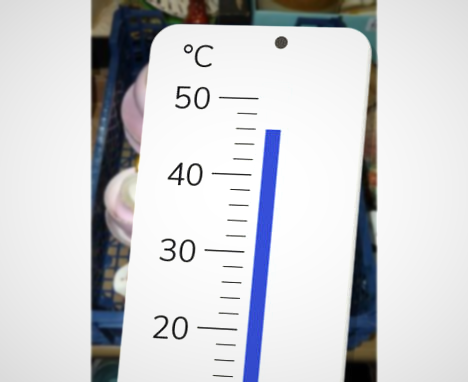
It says 46
